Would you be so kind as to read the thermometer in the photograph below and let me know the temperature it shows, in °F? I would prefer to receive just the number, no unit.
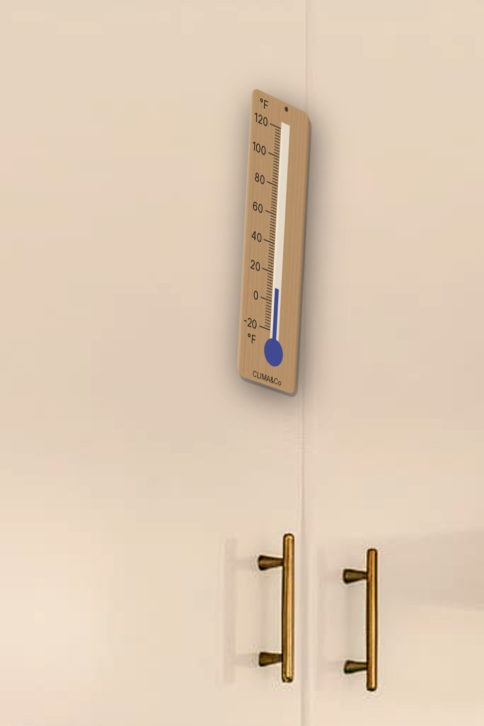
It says 10
